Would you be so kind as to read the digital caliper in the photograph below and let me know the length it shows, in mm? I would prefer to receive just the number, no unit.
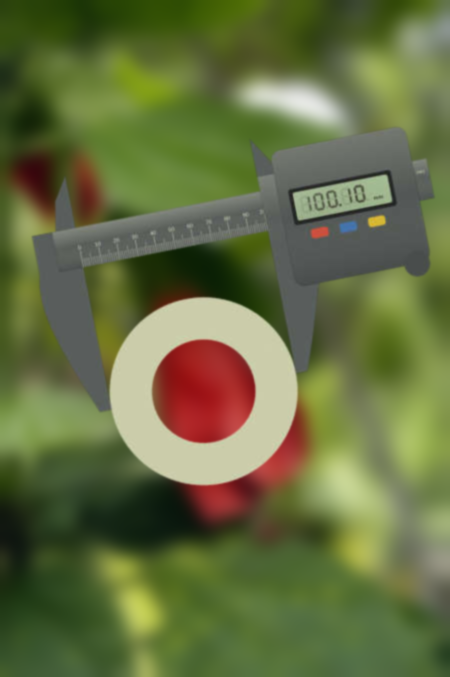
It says 100.10
